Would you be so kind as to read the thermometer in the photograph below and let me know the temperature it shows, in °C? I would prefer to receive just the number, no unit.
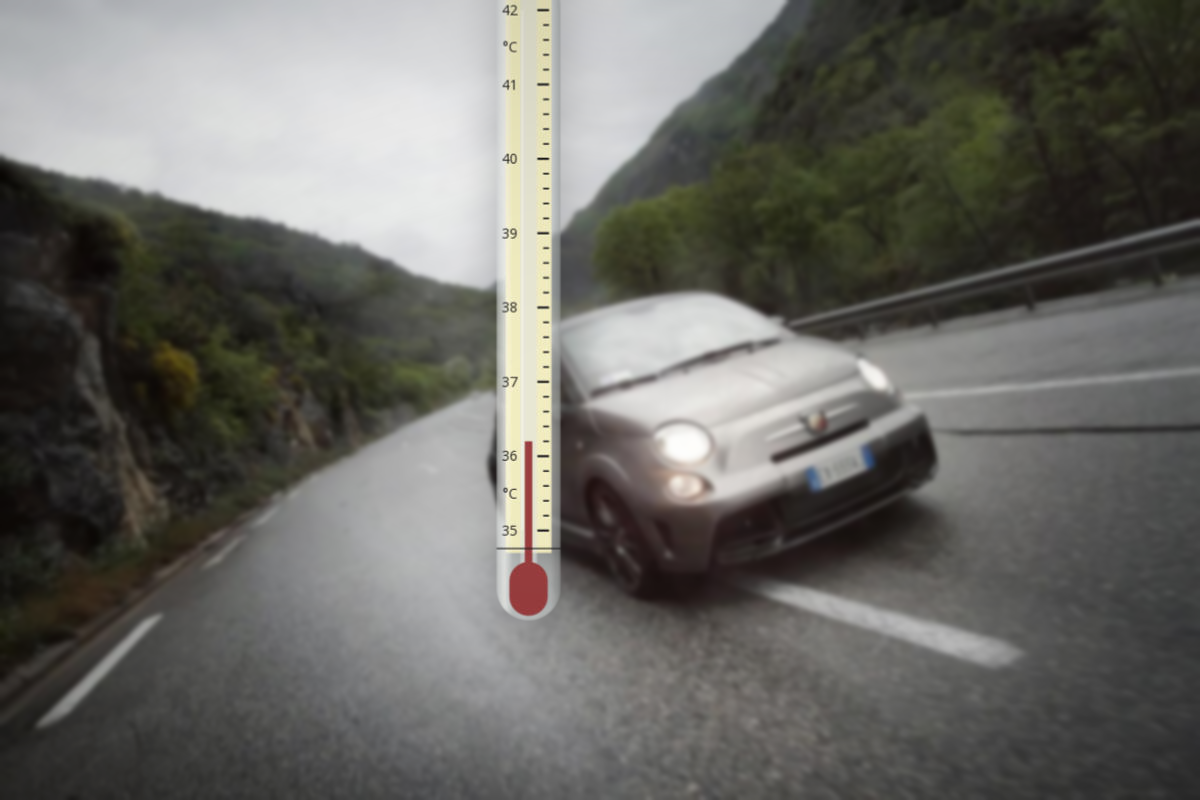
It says 36.2
